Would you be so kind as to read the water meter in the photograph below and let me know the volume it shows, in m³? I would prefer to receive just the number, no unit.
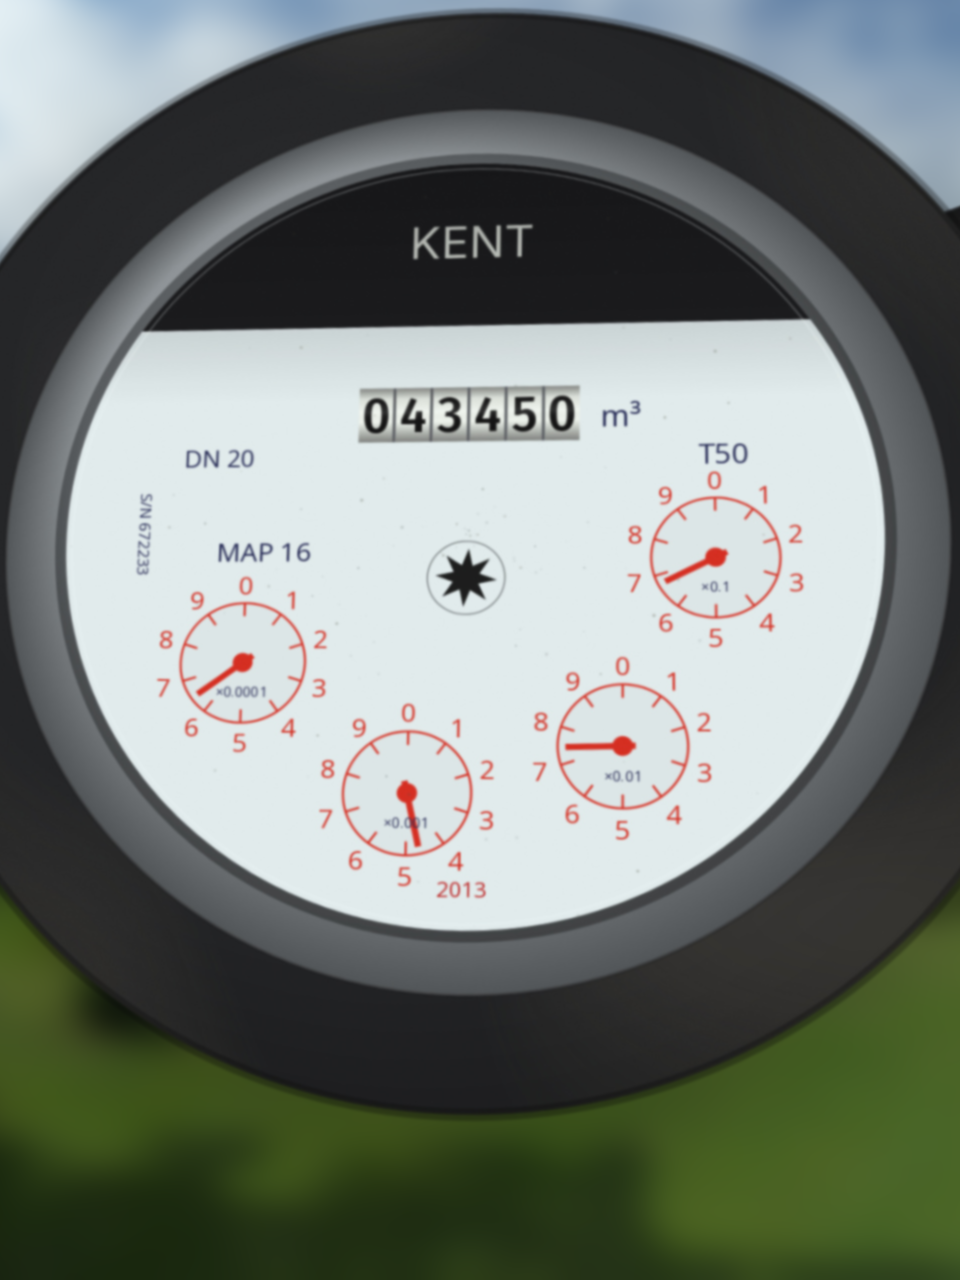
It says 43450.6746
